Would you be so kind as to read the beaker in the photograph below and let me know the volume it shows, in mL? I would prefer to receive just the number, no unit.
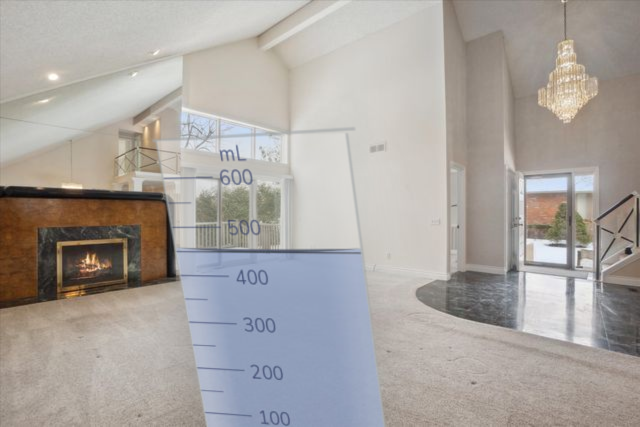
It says 450
